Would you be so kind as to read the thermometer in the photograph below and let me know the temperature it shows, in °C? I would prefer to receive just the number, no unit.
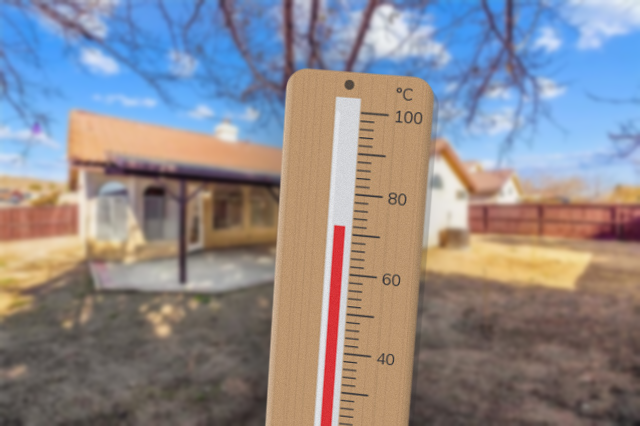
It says 72
